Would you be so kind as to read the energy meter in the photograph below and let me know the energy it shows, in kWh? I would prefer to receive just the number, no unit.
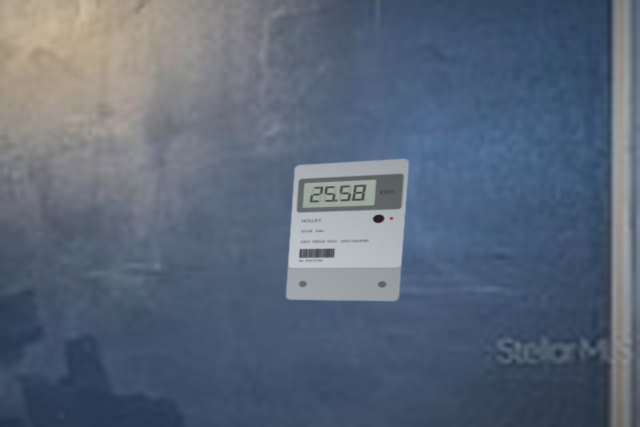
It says 25.58
